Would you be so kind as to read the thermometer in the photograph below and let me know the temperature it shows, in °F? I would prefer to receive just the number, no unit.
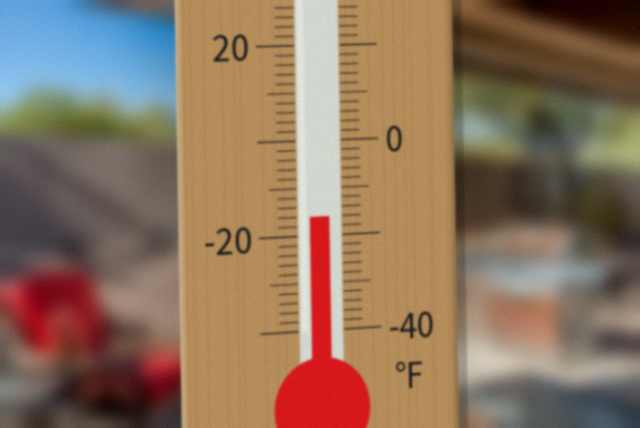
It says -16
